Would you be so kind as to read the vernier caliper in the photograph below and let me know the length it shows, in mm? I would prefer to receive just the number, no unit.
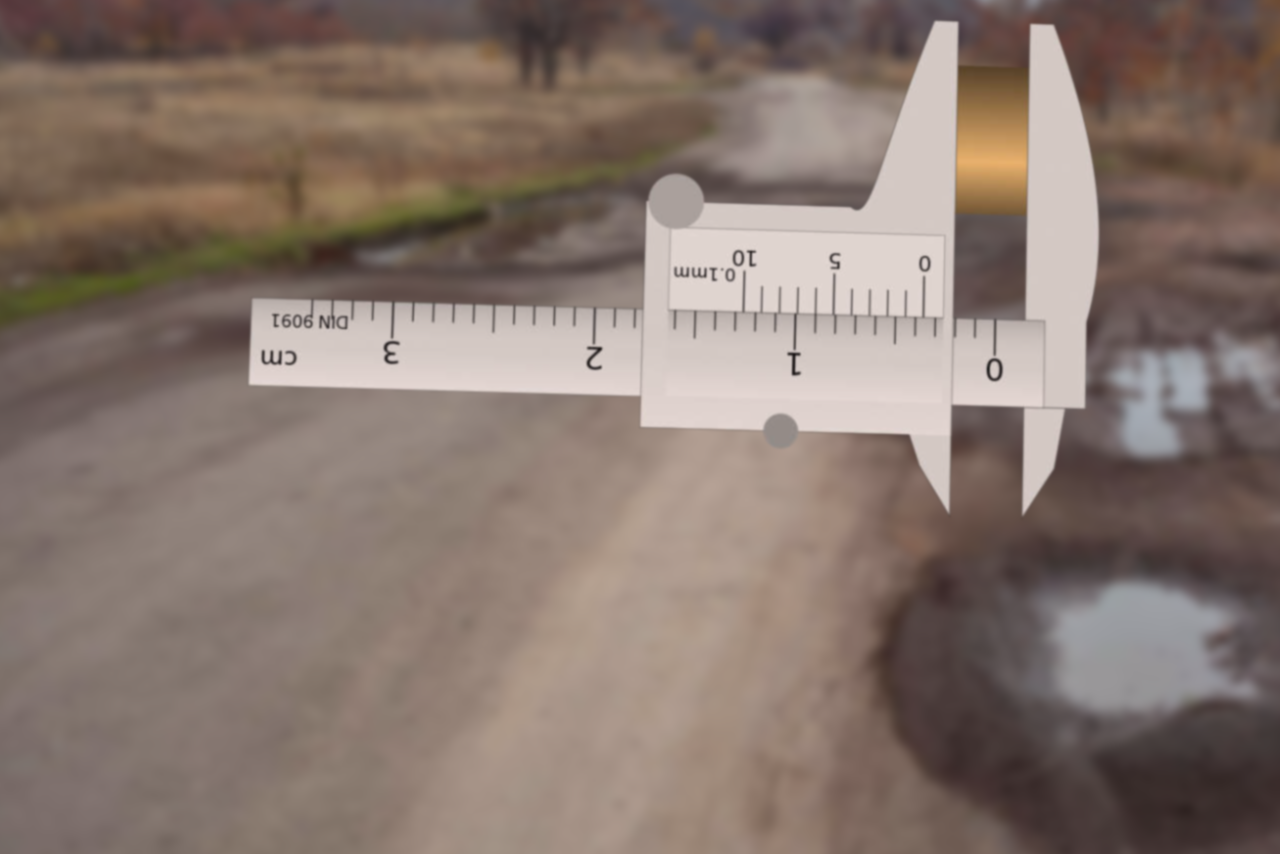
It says 3.6
